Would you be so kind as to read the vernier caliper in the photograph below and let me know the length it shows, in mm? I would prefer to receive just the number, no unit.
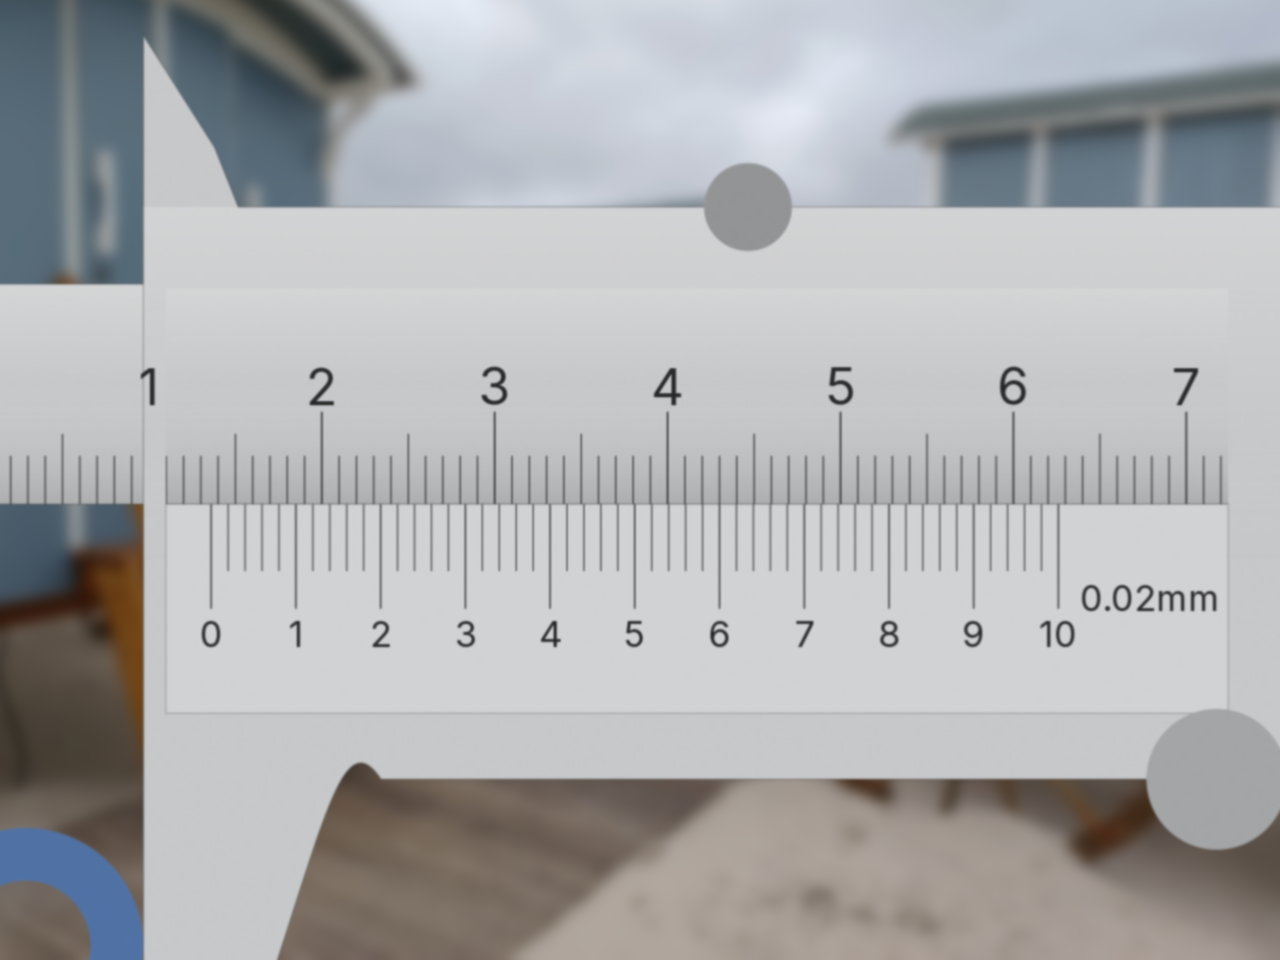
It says 13.6
